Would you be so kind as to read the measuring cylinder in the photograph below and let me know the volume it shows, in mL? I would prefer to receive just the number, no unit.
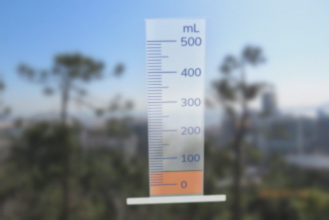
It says 50
